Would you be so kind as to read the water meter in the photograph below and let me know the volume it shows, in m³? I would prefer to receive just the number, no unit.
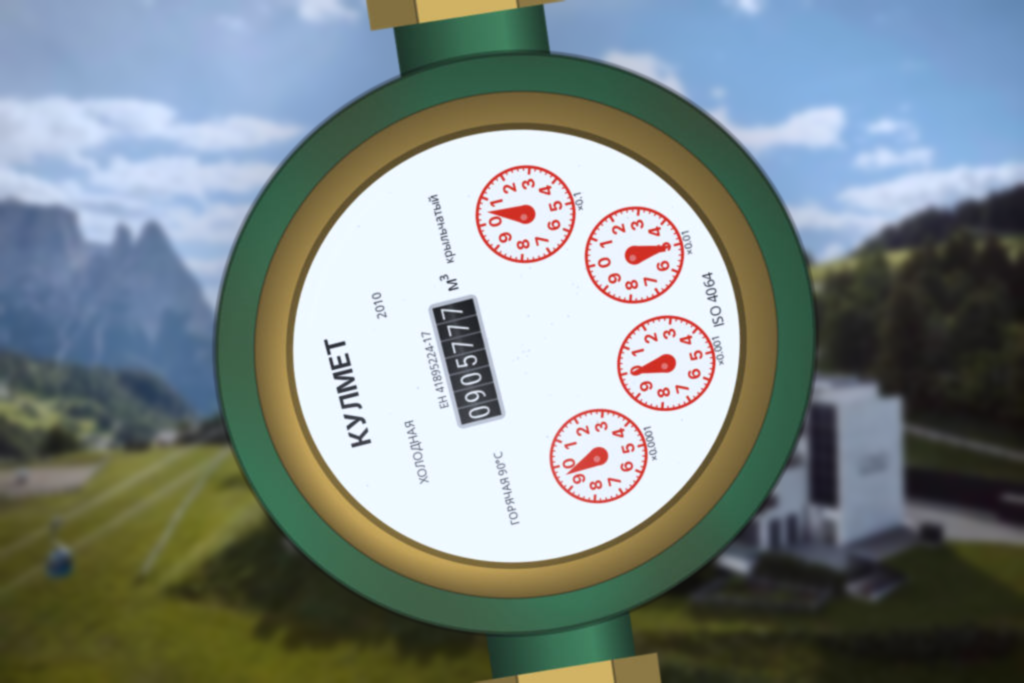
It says 905777.0499
